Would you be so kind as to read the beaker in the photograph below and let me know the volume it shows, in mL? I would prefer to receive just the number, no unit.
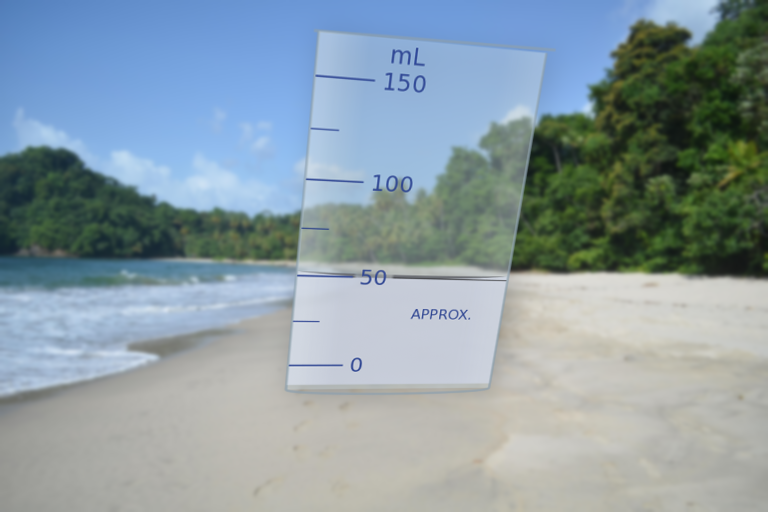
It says 50
